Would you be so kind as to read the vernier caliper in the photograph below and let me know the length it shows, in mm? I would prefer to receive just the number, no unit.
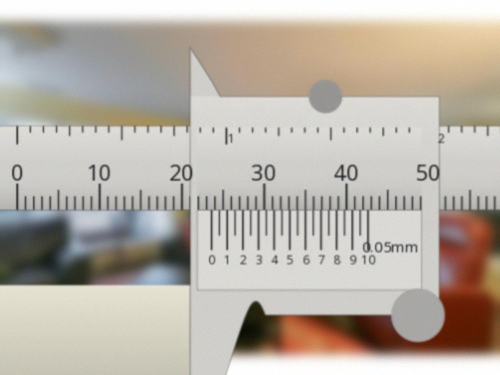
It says 23.6
